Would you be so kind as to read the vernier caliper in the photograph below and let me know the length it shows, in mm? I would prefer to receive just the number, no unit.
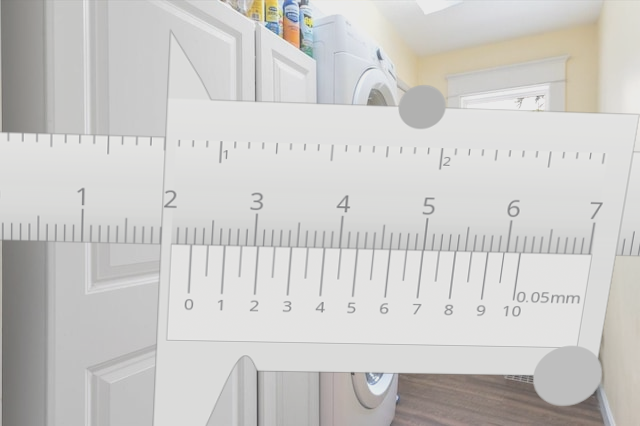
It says 22.6
